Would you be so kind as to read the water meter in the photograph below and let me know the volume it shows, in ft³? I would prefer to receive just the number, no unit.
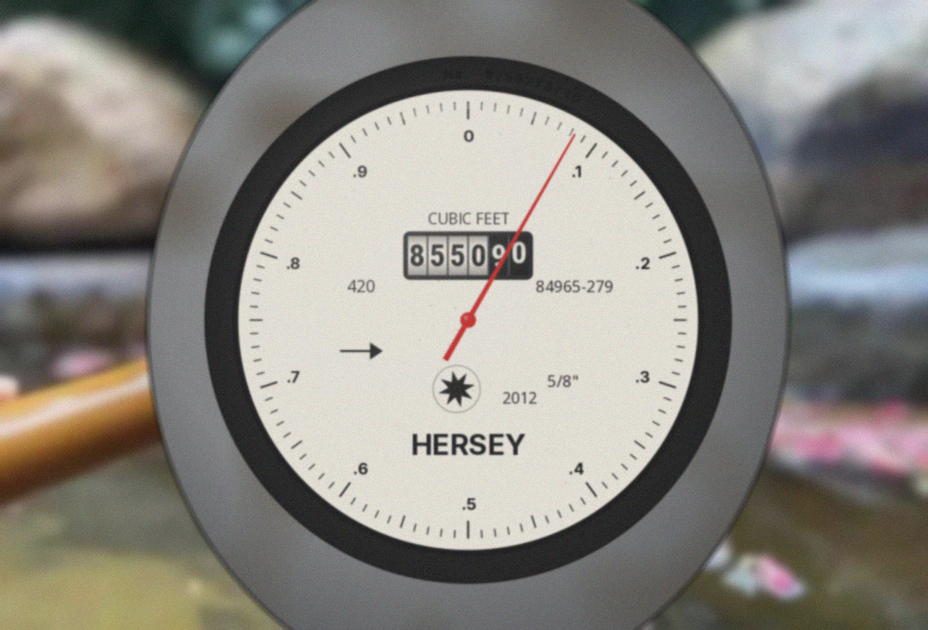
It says 855090.08
